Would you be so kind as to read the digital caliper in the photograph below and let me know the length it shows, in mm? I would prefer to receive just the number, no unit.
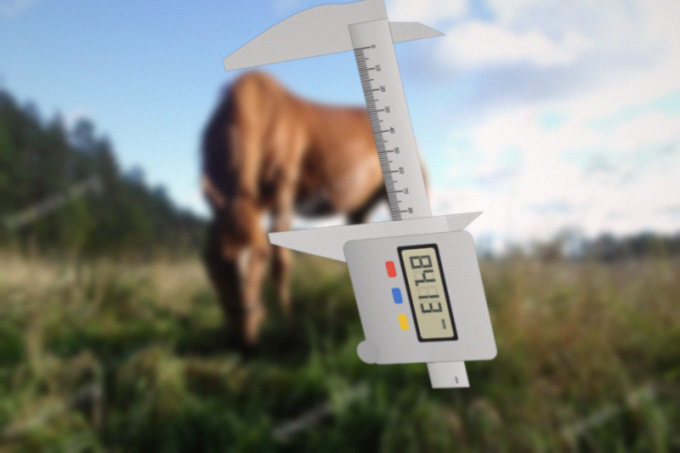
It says 84.13
